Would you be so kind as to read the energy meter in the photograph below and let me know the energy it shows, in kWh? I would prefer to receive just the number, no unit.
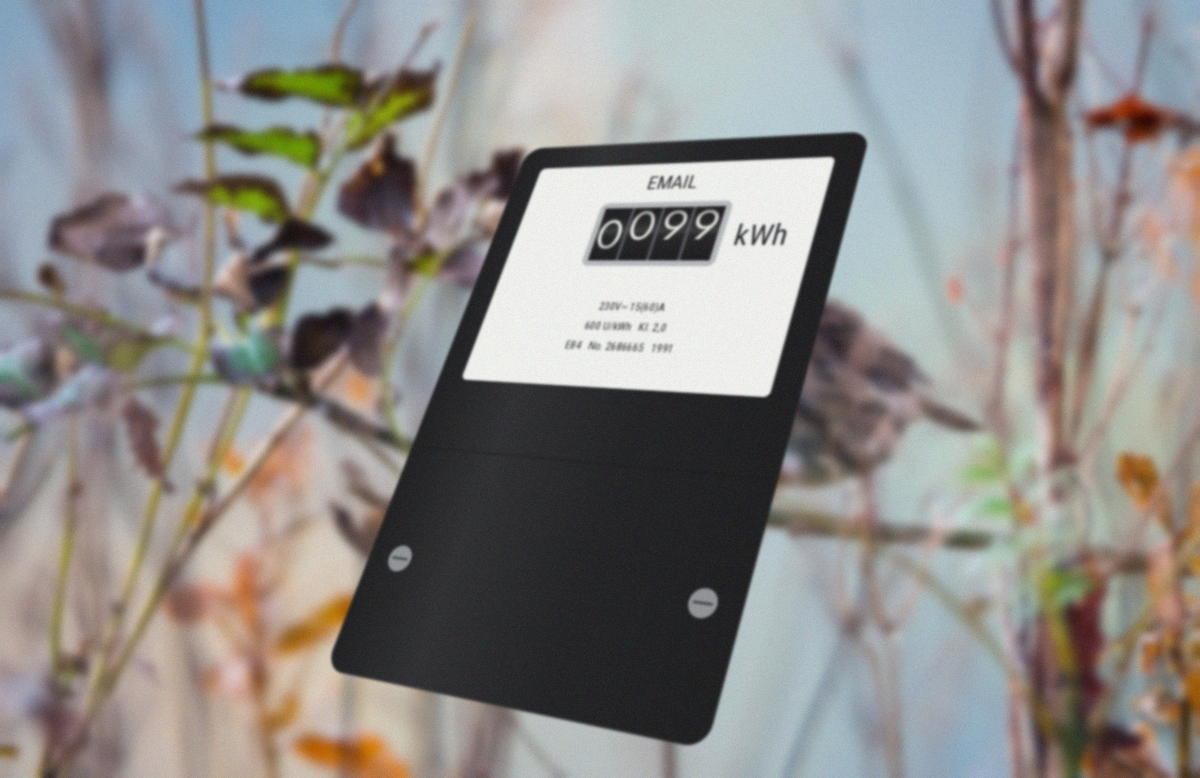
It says 99
